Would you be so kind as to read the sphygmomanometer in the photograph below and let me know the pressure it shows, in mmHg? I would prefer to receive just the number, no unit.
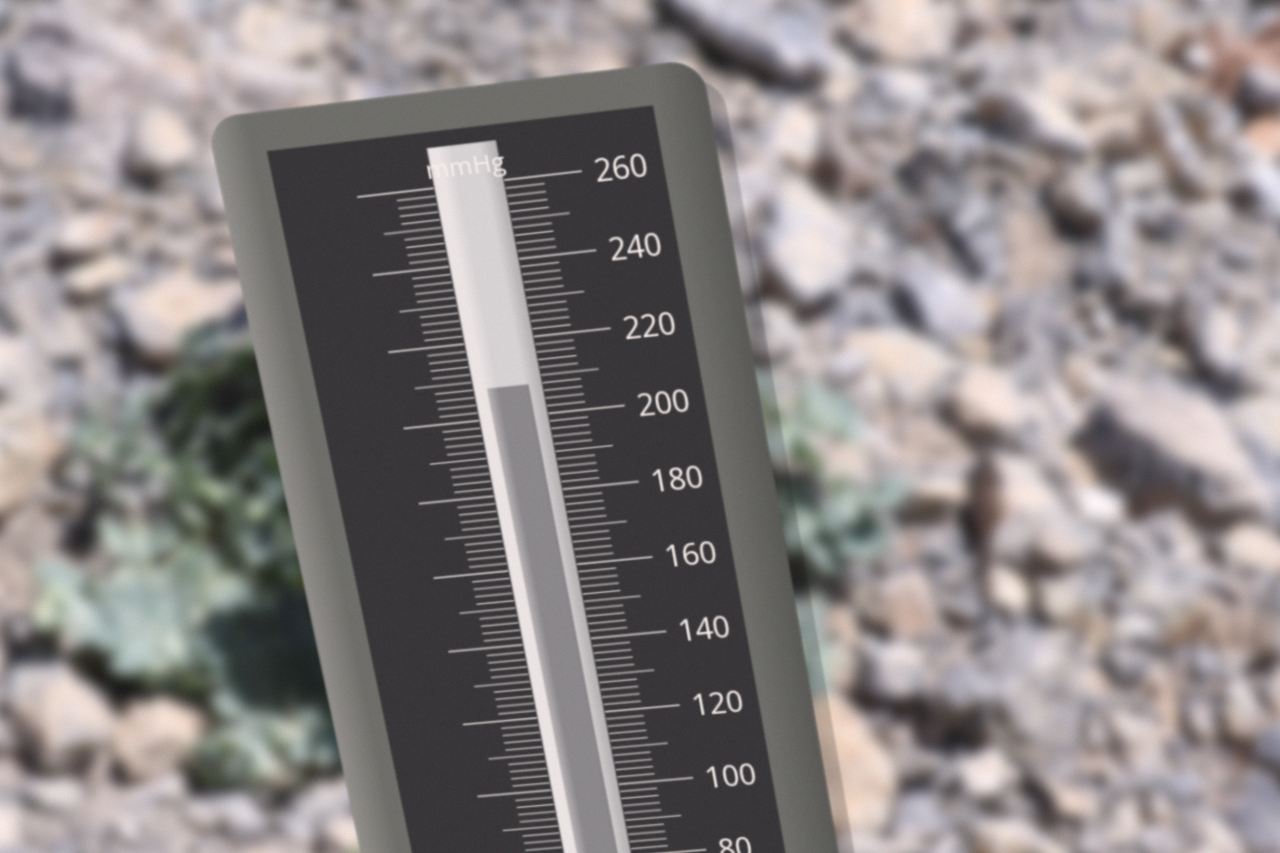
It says 208
